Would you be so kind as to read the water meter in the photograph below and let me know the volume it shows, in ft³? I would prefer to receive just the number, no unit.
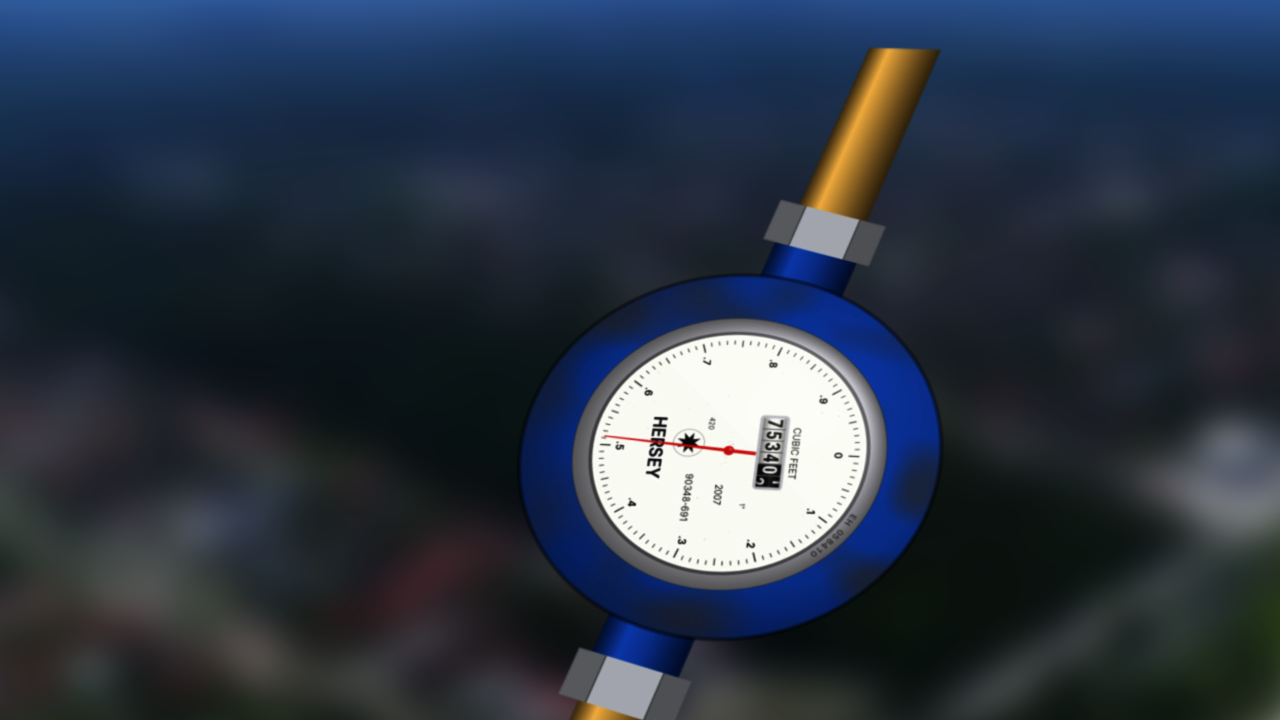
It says 753401.51
